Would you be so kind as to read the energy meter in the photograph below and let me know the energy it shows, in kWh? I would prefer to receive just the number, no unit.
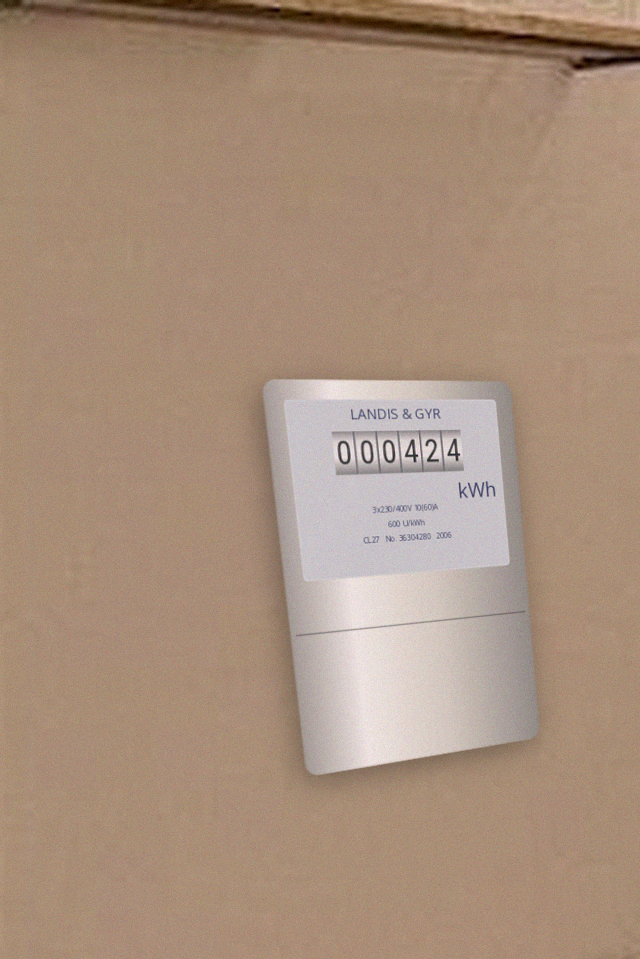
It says 424
